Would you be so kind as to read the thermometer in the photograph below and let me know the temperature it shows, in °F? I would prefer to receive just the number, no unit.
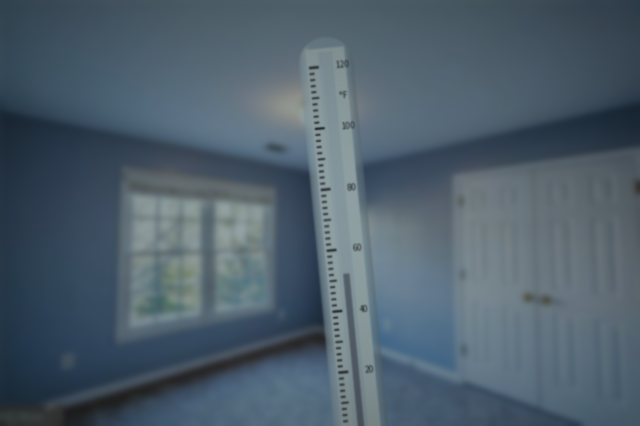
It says 52
